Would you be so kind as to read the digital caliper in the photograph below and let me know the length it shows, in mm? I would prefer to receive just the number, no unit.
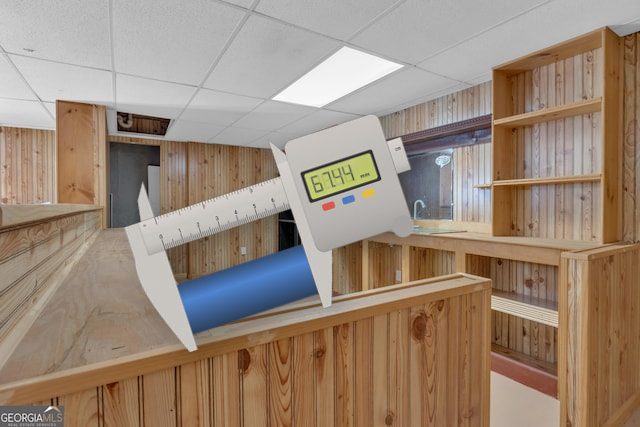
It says 67.44
